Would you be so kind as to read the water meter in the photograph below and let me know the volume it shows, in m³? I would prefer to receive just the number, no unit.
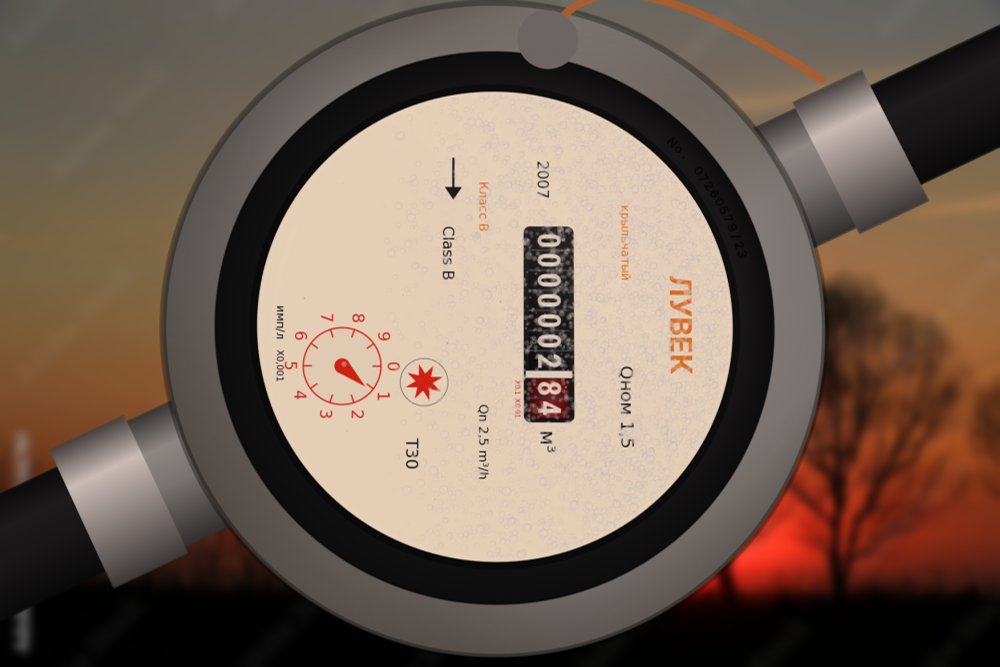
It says 2.841
